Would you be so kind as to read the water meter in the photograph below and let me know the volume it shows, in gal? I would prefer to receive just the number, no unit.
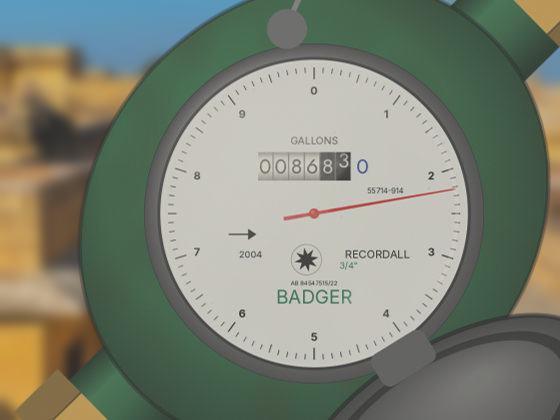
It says 86832.2
